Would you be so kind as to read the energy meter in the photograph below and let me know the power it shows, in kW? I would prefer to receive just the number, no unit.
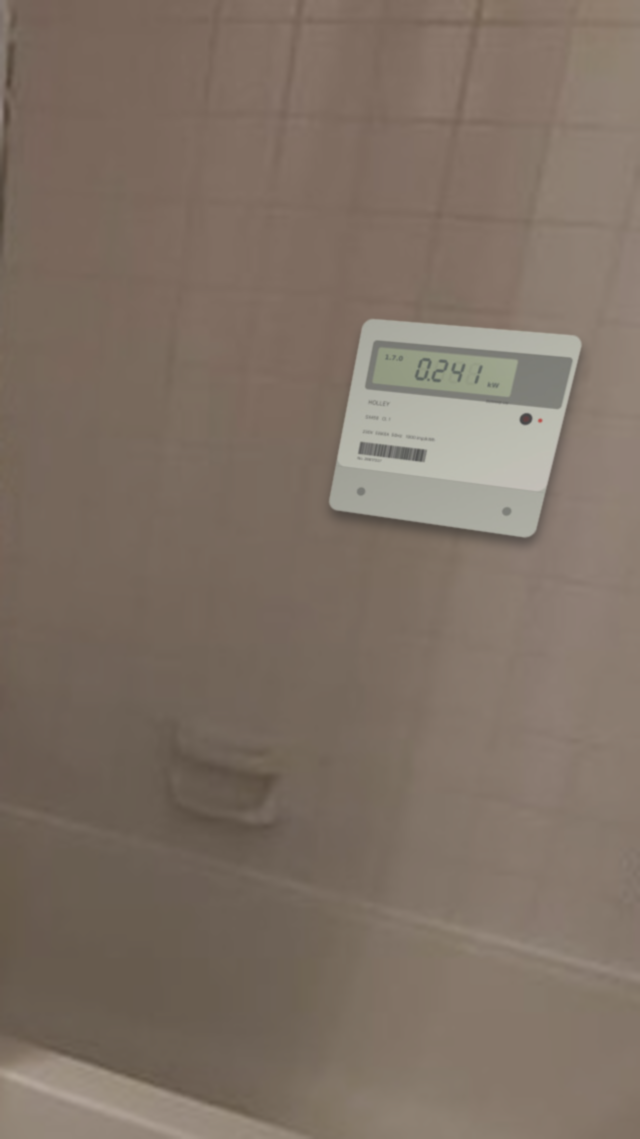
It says 0.241
